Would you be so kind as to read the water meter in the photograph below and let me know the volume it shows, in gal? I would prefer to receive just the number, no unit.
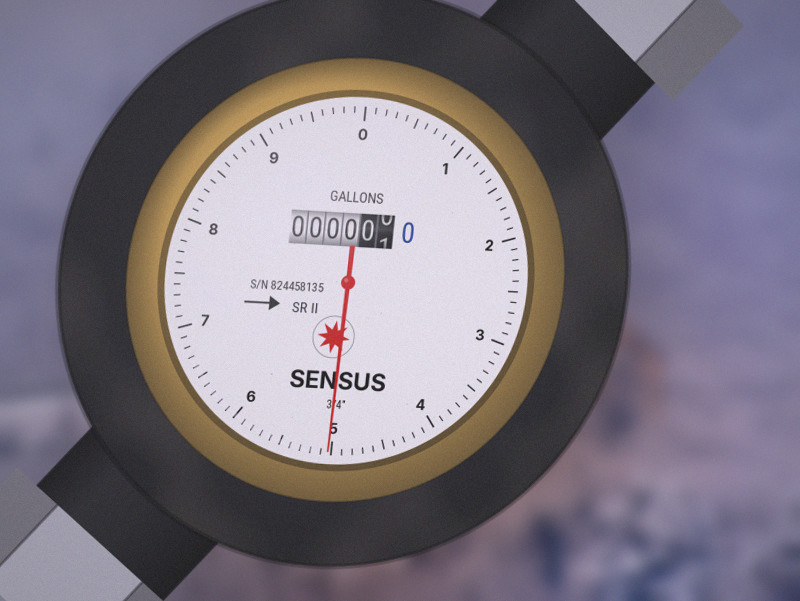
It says 5.0
